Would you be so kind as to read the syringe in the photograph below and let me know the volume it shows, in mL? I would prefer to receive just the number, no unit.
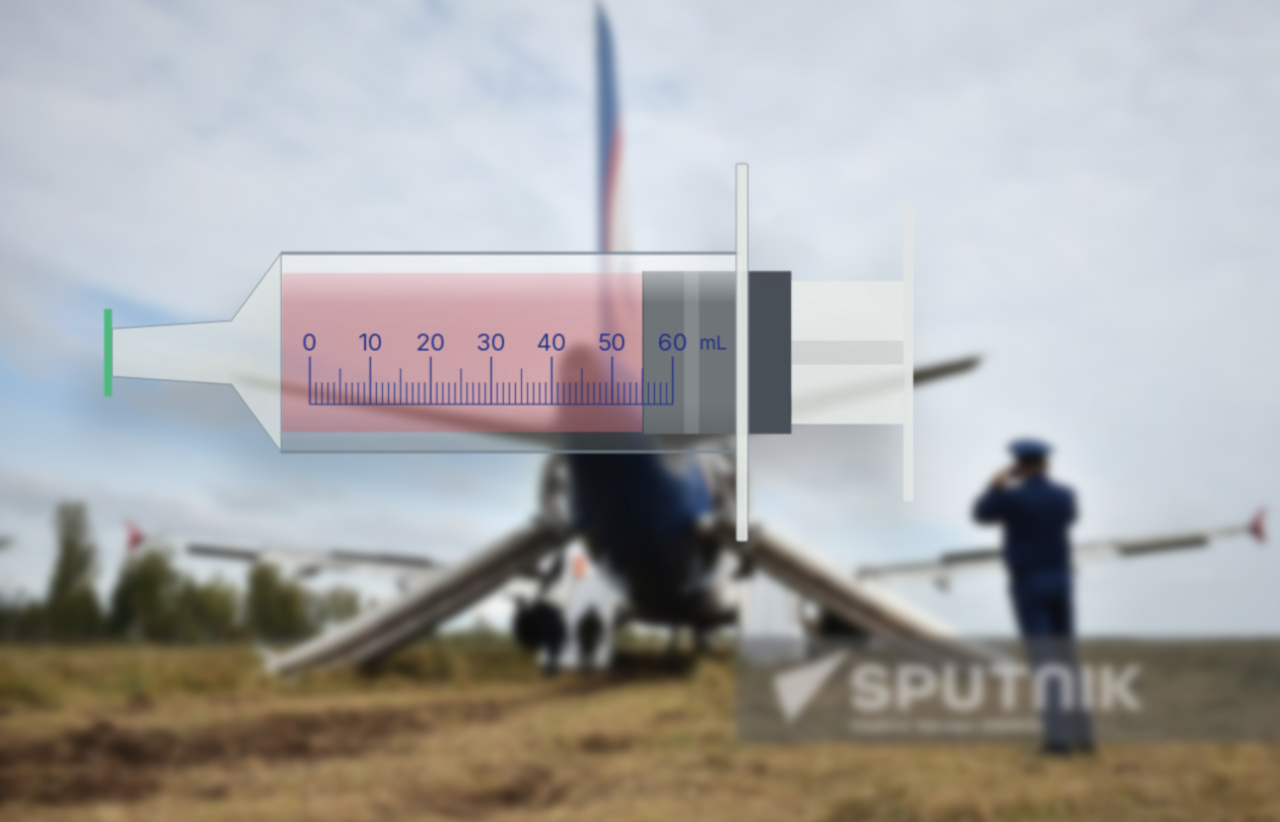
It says 55
